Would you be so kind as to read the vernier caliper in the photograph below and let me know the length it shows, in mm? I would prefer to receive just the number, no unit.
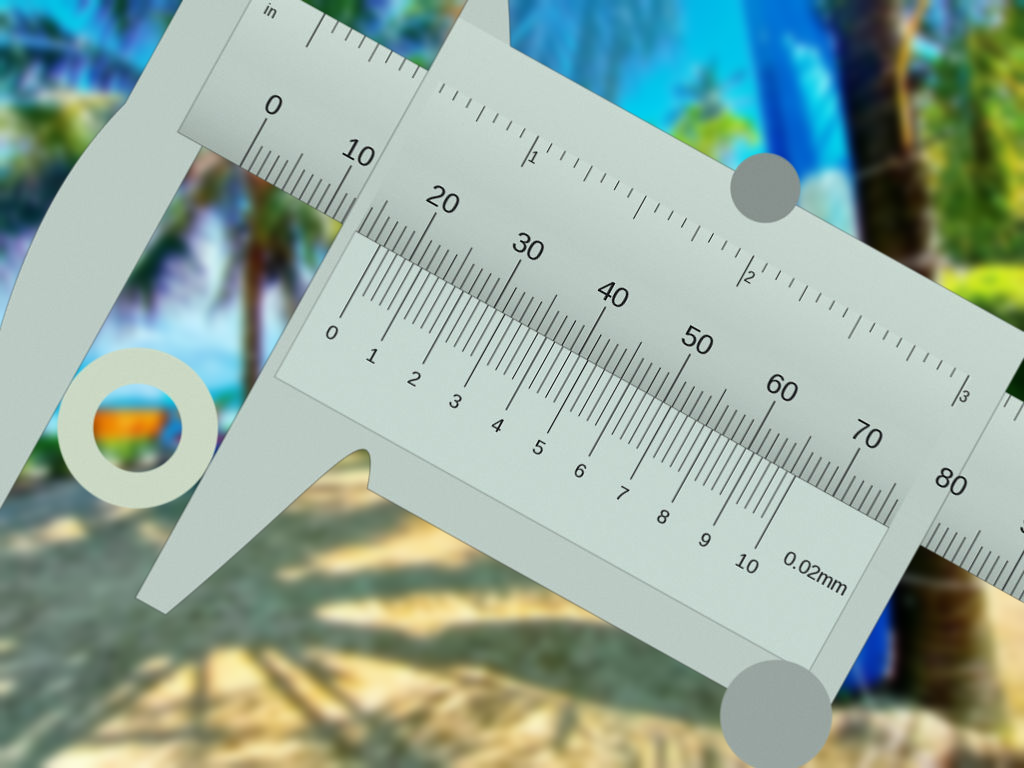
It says 16.6
